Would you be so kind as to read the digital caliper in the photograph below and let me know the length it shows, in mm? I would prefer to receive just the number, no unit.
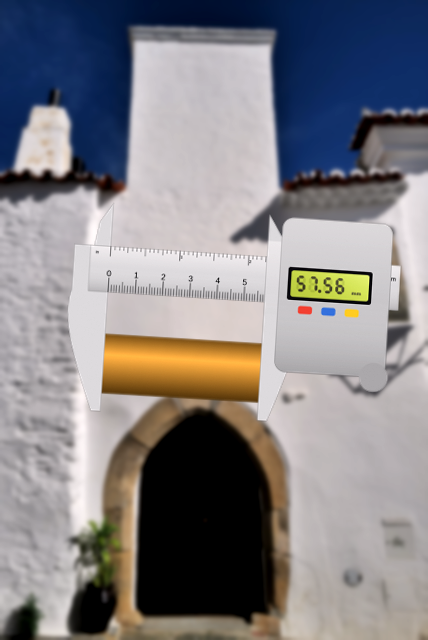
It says 57.56
